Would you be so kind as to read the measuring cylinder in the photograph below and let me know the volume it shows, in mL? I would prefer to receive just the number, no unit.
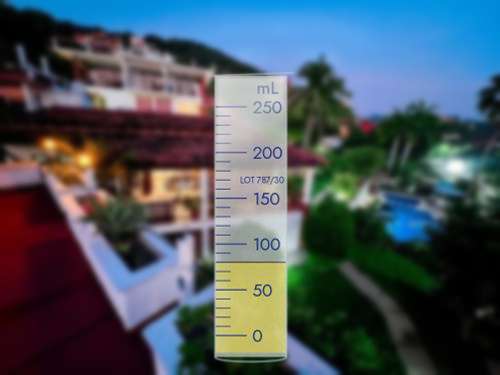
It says 80
